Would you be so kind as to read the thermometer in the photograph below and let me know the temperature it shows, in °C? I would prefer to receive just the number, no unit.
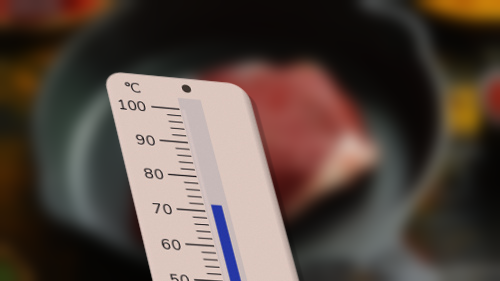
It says 72
